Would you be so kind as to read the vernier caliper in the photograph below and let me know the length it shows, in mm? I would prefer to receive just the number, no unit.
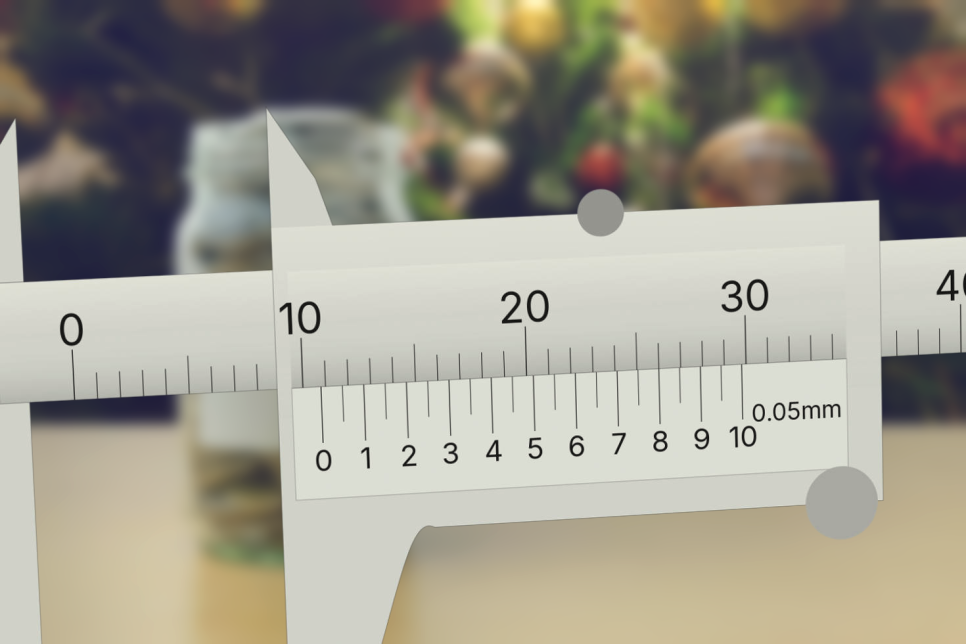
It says 10.80
